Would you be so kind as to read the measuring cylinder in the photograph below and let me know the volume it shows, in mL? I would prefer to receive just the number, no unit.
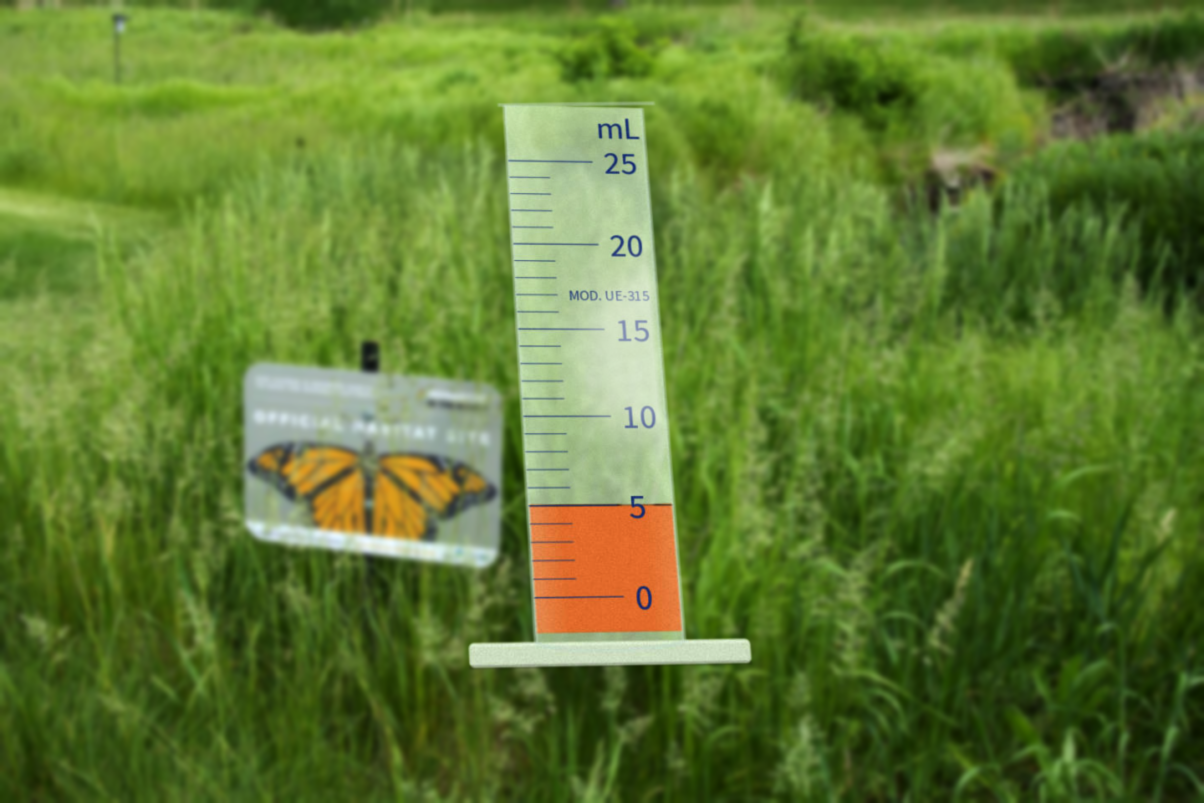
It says 5
